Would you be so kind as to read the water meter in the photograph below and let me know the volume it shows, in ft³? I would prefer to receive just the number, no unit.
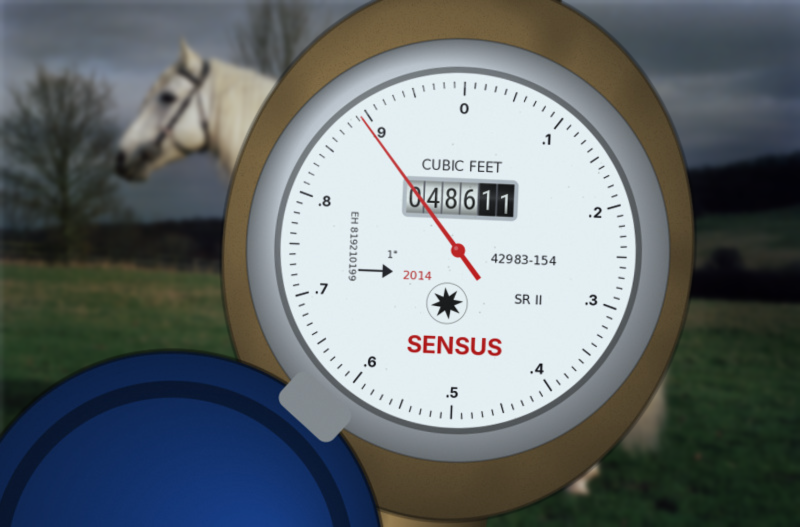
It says 48610.89
